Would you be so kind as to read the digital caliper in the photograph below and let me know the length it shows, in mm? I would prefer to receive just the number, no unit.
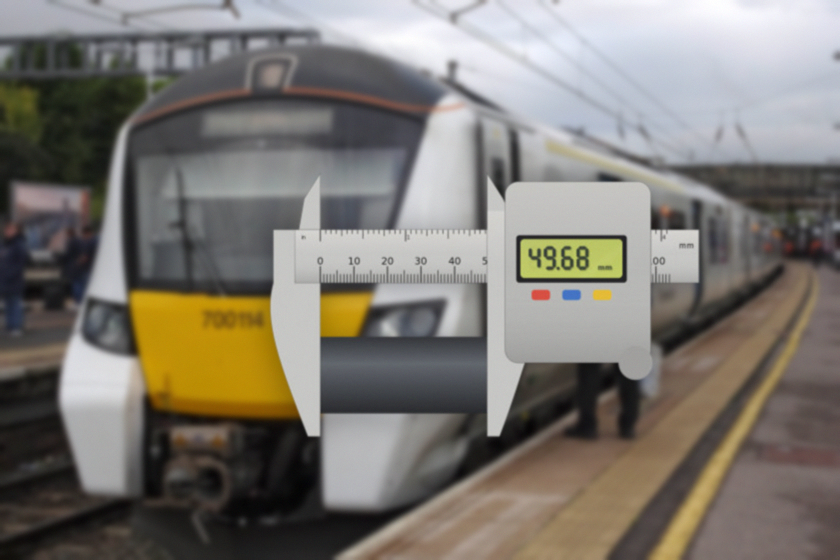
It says 49.68
